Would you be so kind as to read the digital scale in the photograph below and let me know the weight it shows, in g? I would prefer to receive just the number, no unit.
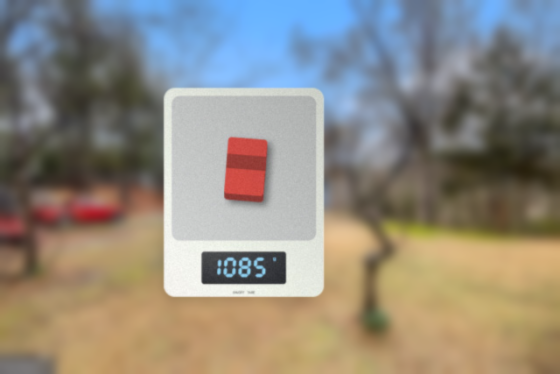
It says 1085
